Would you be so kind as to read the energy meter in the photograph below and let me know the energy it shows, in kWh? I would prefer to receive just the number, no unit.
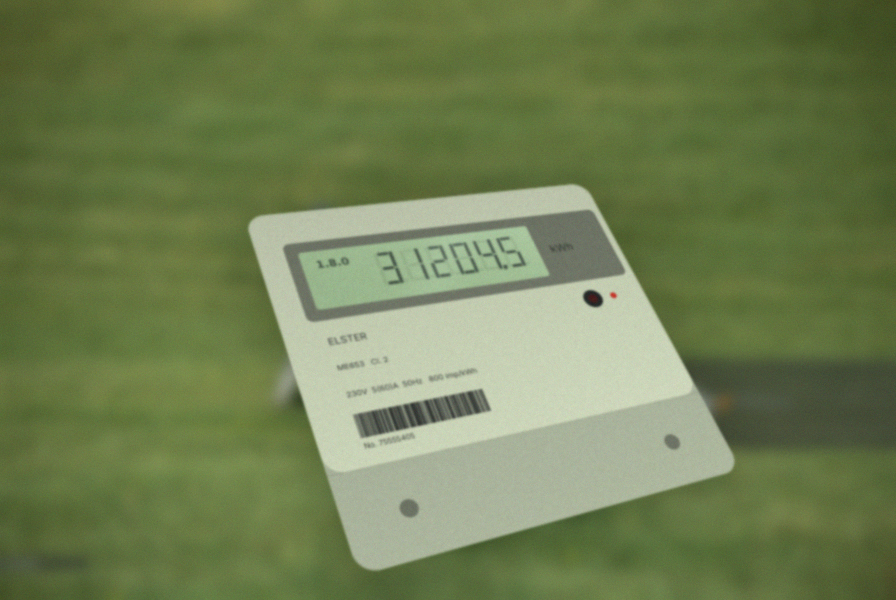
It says 31204.5
